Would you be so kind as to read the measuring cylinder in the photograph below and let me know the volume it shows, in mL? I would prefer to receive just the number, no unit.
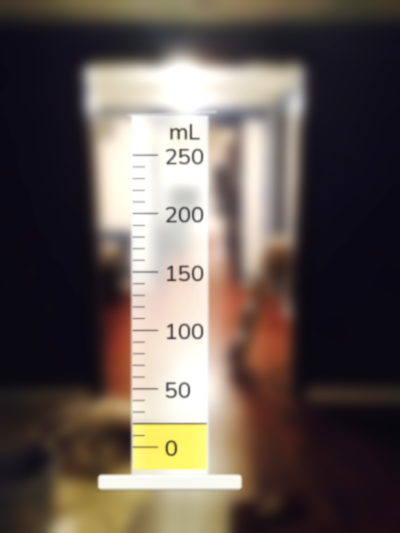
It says 20
